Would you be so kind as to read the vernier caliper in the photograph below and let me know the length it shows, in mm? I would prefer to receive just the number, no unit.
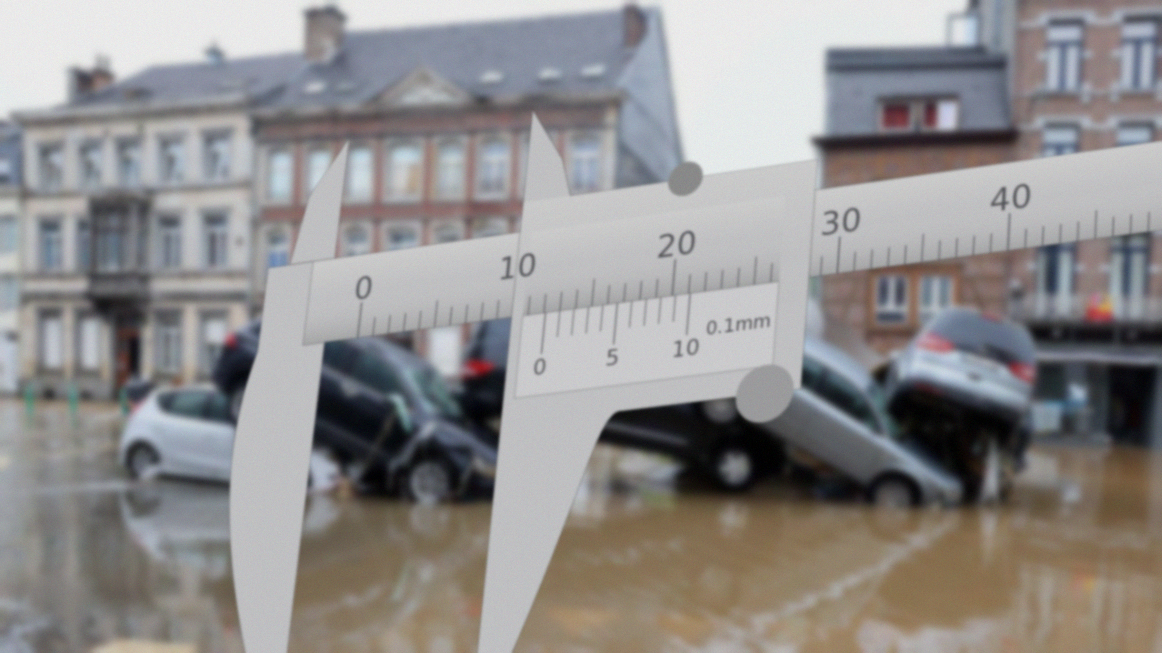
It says 12.1
